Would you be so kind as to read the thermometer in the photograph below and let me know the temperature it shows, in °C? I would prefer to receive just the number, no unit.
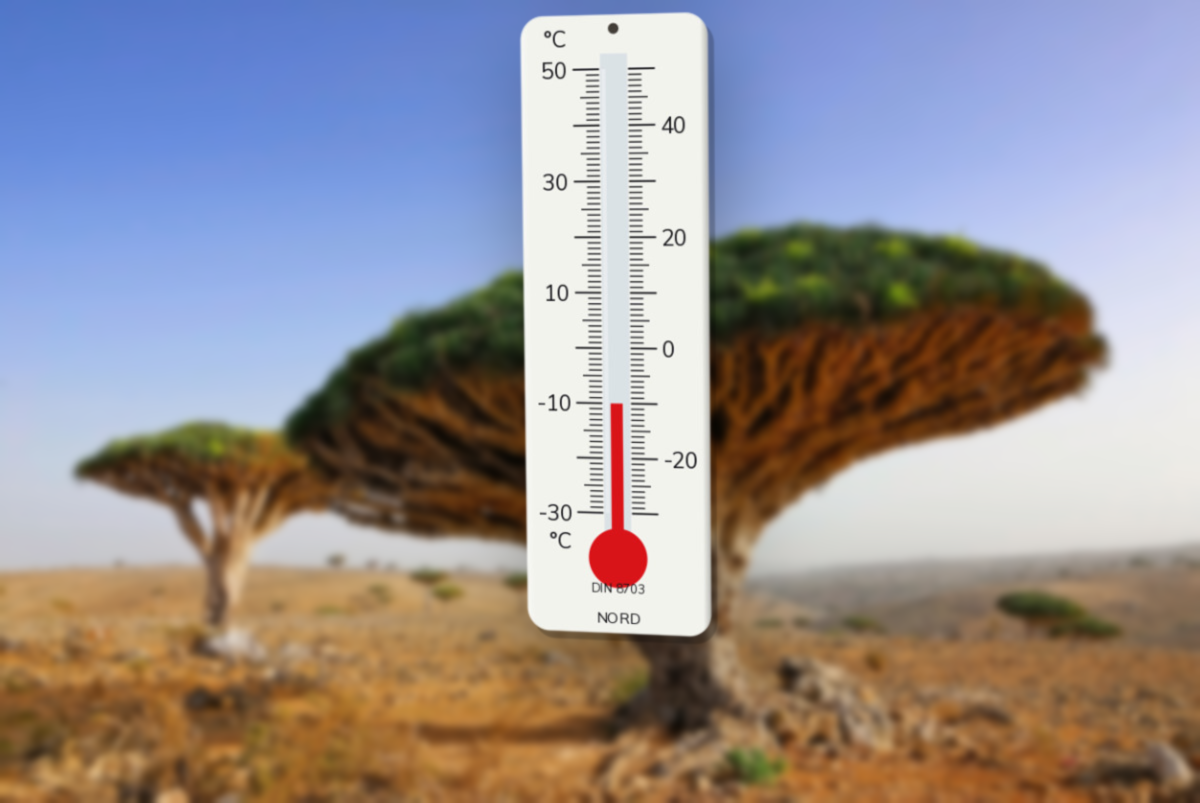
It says -10
